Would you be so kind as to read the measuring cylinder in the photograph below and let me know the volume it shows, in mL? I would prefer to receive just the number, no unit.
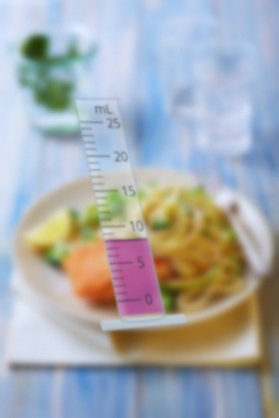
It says 8
